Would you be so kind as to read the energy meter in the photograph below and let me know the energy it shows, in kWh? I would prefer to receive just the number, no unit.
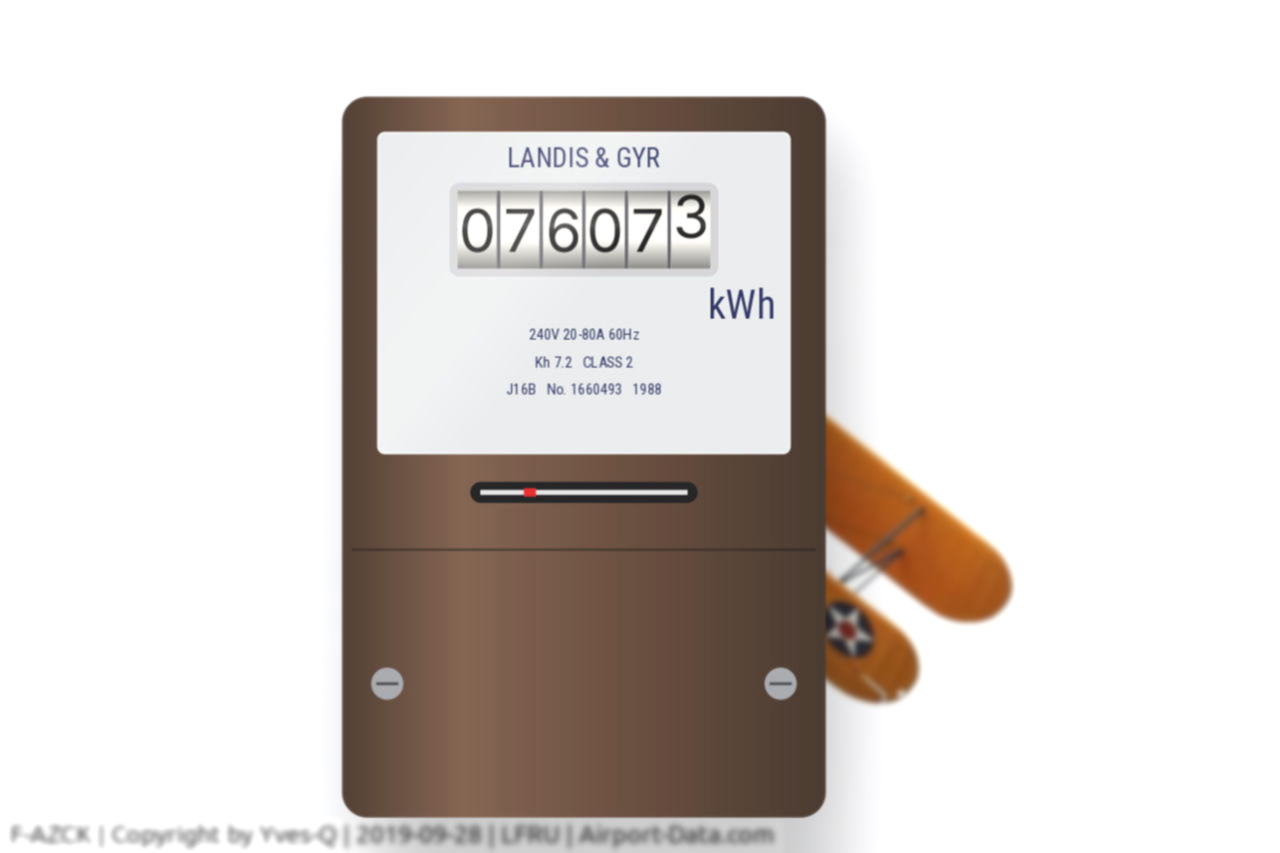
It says 76073
